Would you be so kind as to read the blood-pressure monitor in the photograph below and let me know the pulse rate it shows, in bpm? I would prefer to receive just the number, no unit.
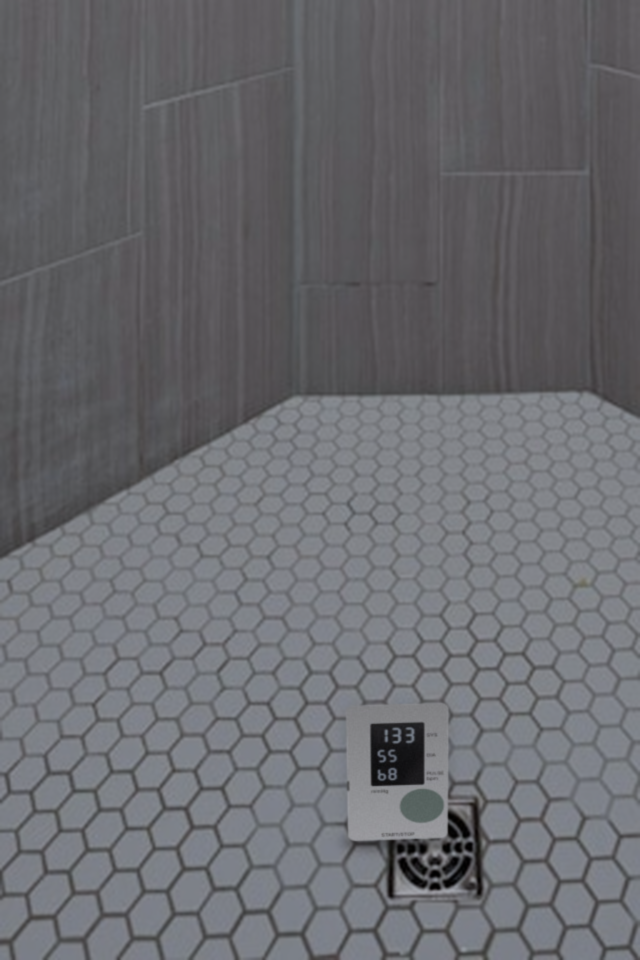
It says 68
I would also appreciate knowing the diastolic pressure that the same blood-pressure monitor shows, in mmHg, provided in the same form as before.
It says 55
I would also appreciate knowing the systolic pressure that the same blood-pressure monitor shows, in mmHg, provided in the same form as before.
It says 133
